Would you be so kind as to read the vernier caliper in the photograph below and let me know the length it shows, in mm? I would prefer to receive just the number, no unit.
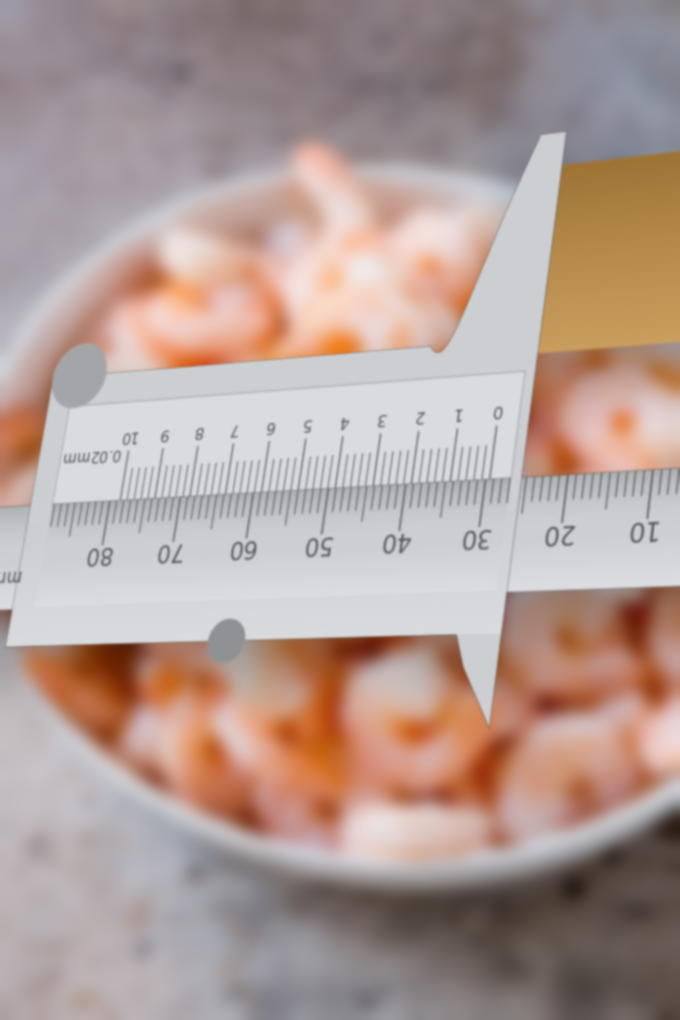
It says 29.5
